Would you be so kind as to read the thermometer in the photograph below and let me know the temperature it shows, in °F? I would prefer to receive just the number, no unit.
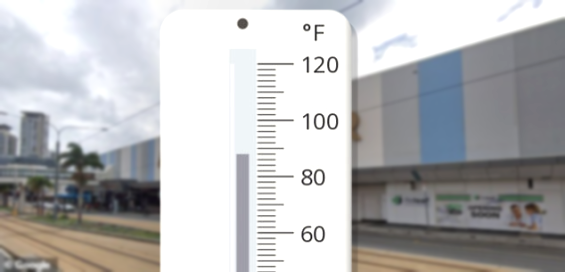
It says 88
